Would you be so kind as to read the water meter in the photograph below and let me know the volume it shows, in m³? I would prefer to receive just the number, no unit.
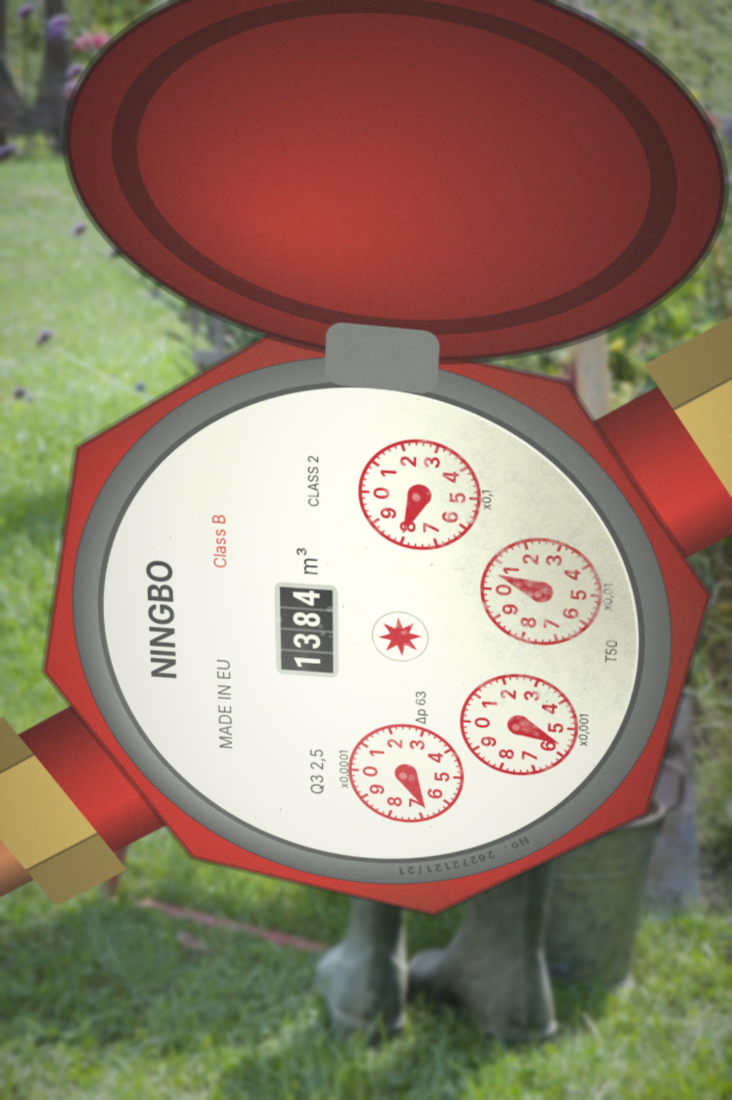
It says 1384.8056
